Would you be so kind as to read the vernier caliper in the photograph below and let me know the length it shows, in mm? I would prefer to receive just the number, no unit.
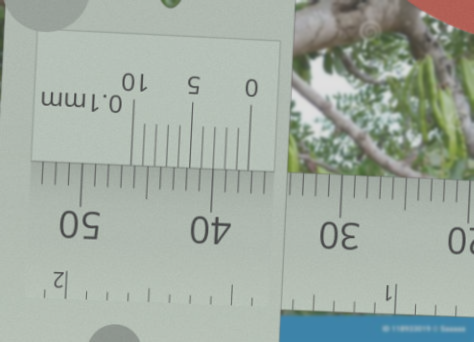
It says 37.3
